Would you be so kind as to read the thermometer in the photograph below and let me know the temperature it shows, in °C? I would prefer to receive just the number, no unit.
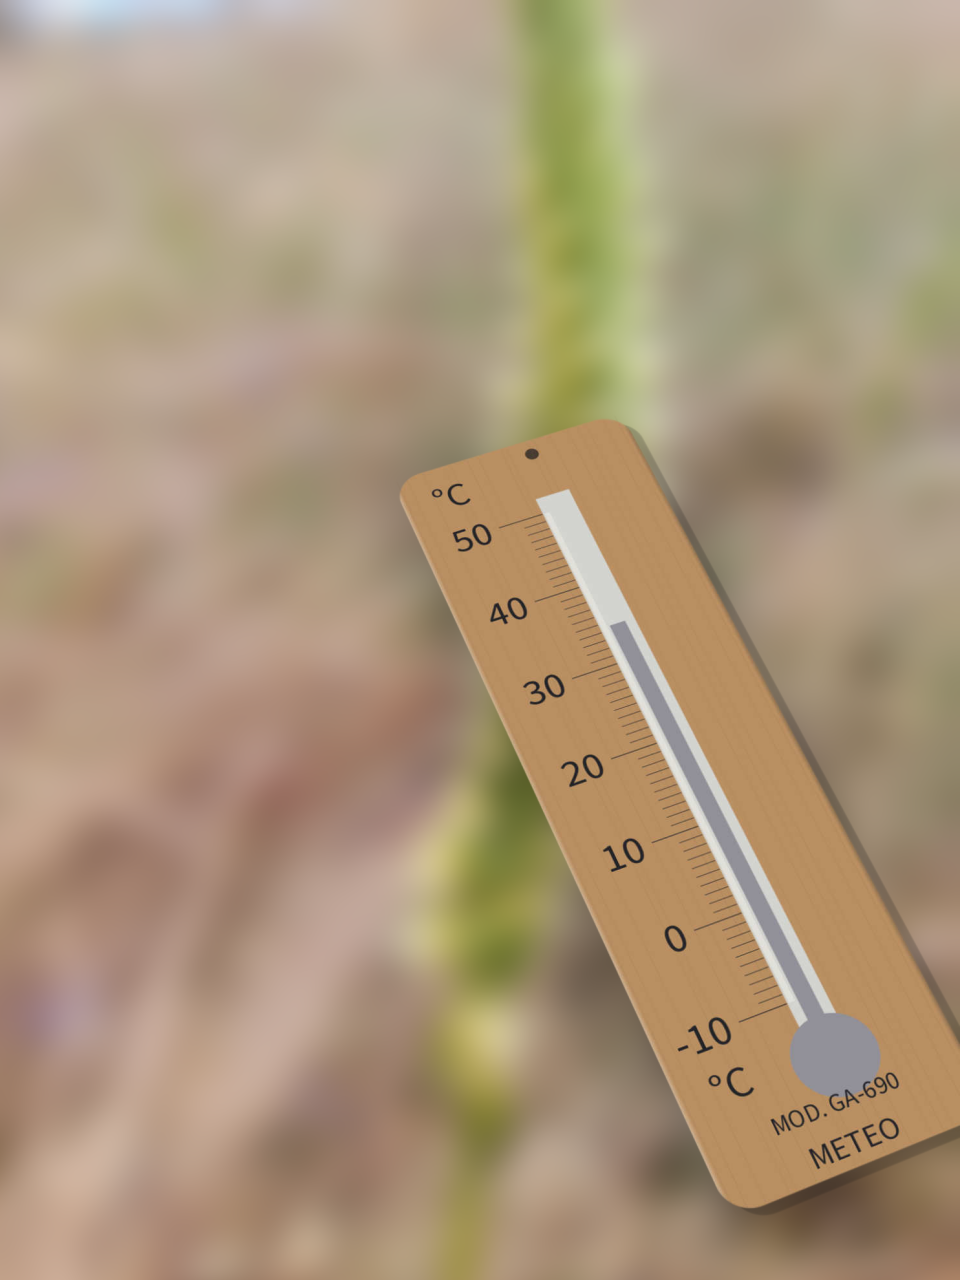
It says 34.5
